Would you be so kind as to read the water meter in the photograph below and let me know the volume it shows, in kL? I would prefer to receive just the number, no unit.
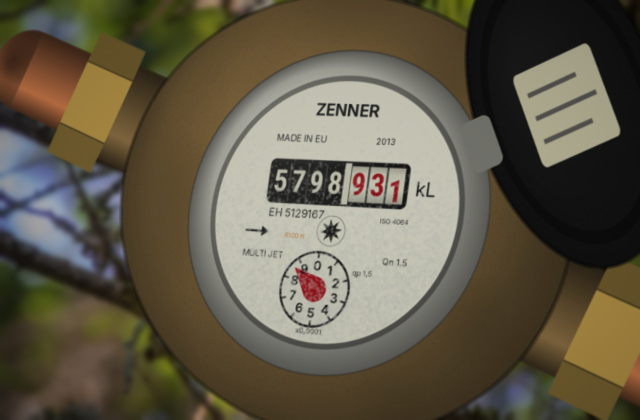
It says 5798.9308
